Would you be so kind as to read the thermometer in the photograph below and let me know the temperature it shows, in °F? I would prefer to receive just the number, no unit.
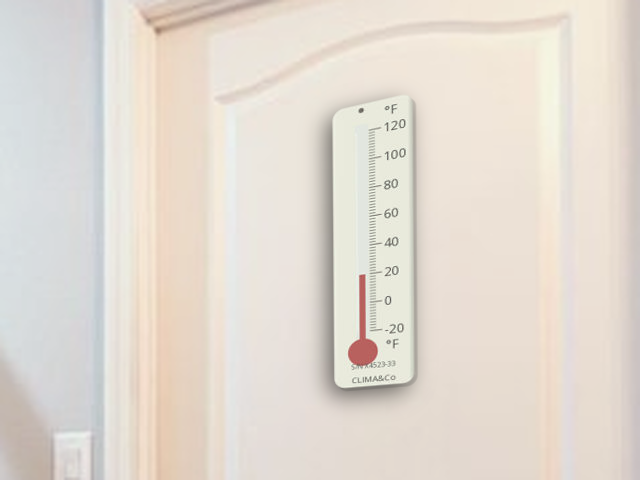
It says 20
